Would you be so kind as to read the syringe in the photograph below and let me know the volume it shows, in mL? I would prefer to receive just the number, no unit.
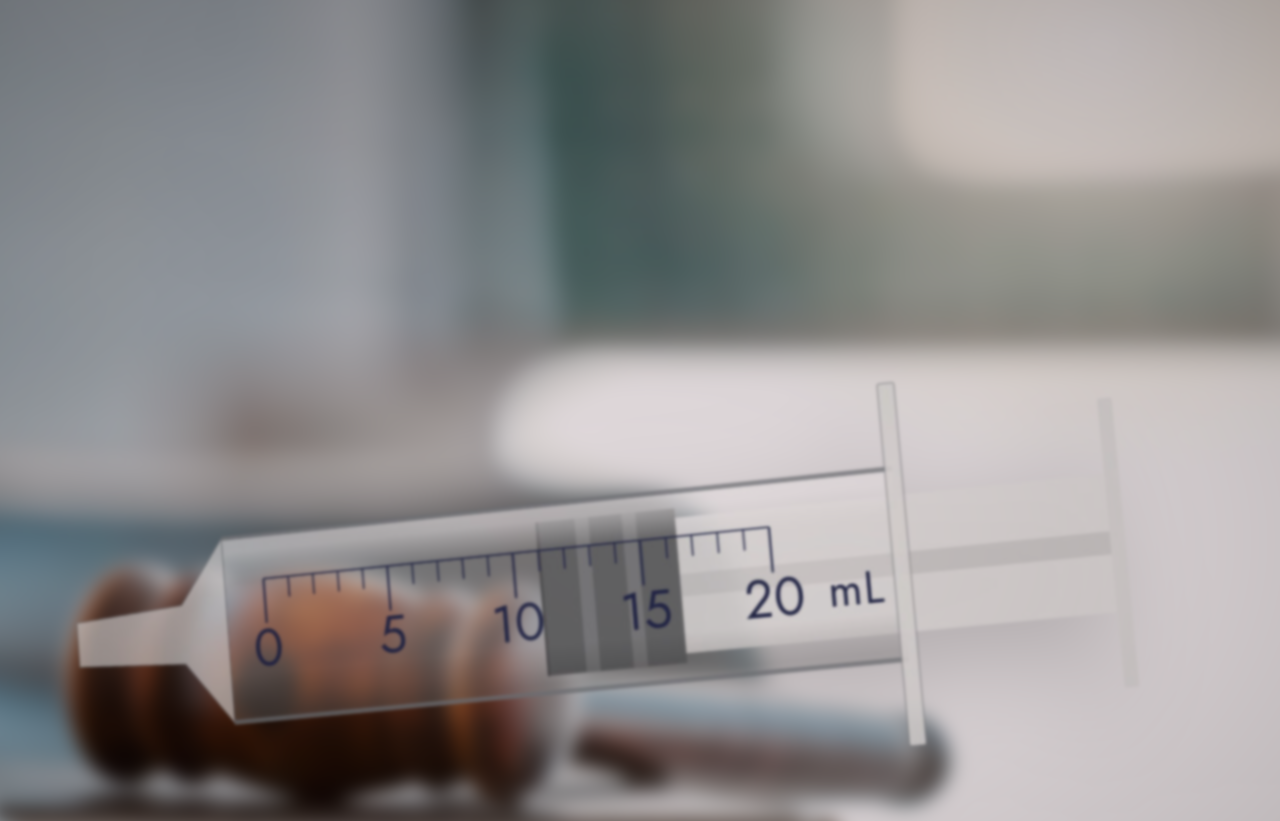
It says 11
